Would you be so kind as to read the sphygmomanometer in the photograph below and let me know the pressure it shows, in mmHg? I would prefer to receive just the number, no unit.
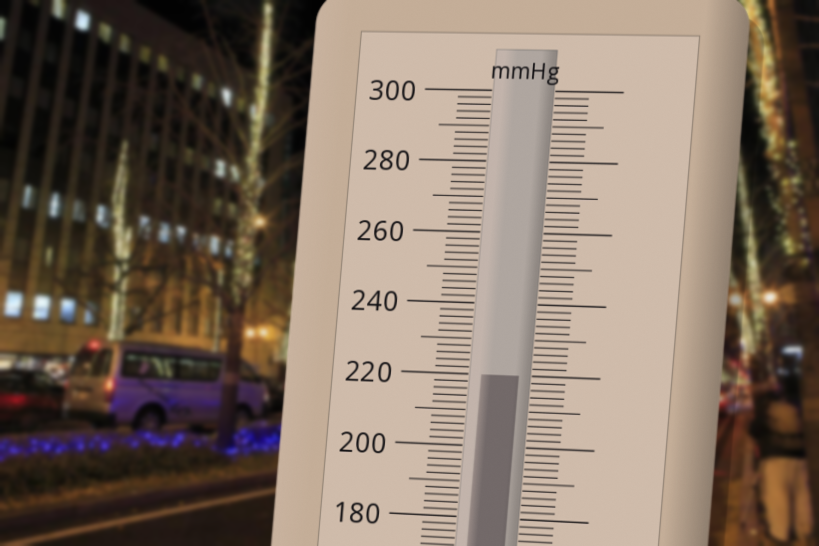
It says 220
